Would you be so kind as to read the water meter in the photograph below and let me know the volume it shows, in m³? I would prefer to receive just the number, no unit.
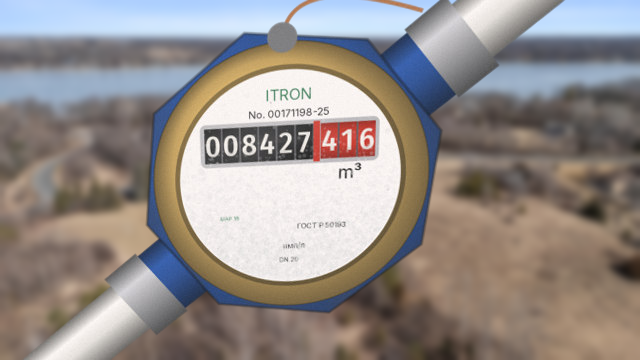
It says 8427.416
